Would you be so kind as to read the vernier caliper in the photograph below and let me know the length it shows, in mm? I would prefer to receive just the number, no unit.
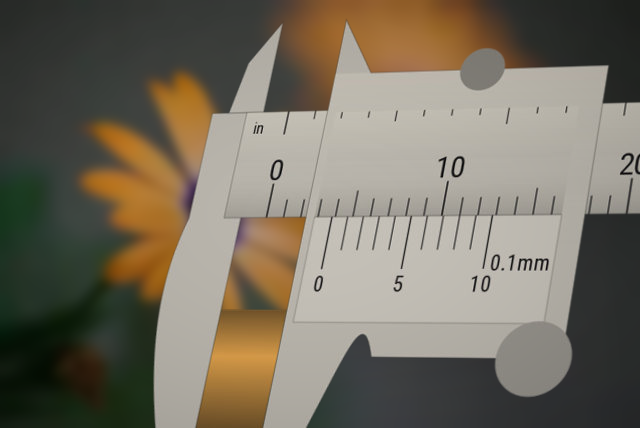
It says 3.8
